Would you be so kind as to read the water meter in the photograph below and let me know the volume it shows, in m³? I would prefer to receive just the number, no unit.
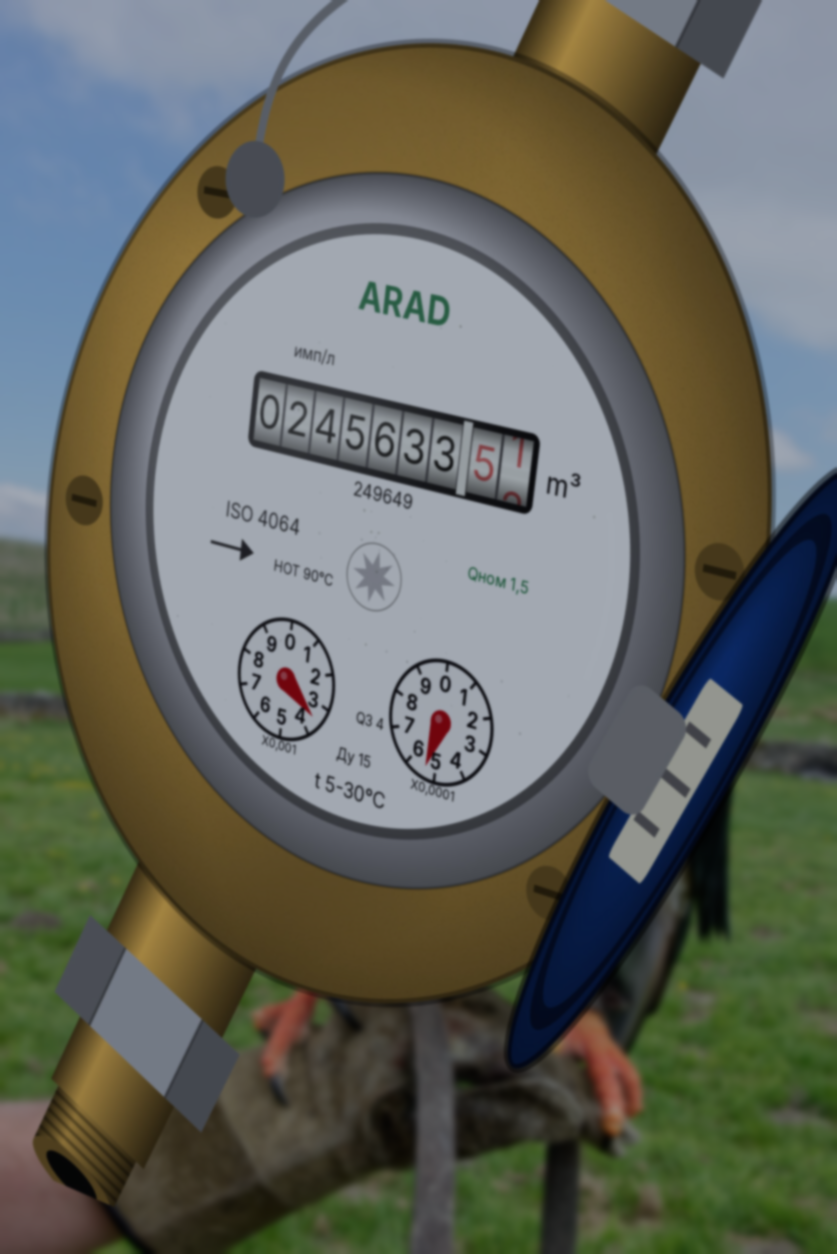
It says 245633.5135
